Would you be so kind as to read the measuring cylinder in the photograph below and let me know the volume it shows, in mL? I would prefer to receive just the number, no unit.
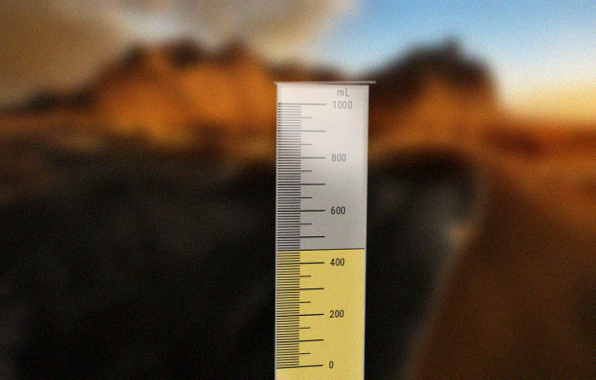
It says 450
